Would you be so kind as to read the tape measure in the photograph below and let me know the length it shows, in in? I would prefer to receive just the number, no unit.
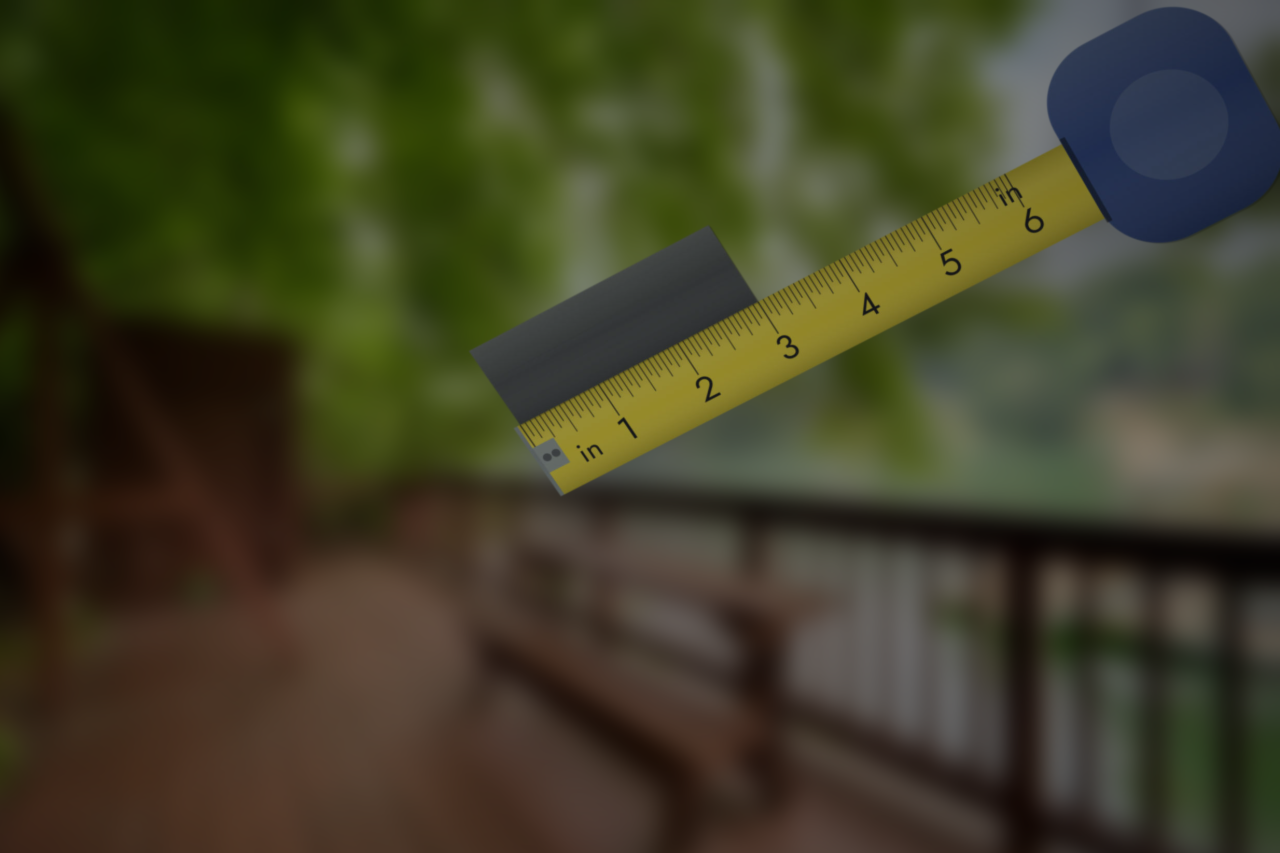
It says 3
